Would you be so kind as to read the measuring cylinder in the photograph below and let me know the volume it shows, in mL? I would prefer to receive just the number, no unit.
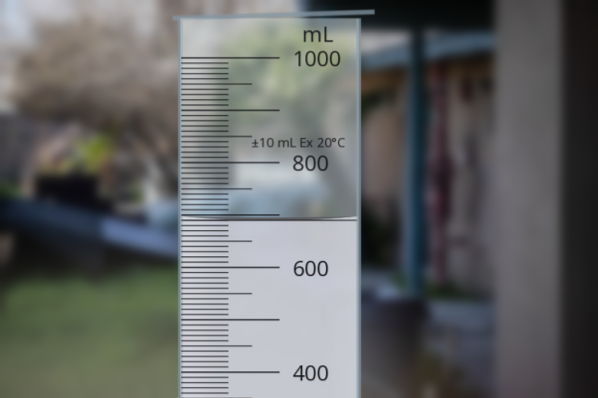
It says 690
